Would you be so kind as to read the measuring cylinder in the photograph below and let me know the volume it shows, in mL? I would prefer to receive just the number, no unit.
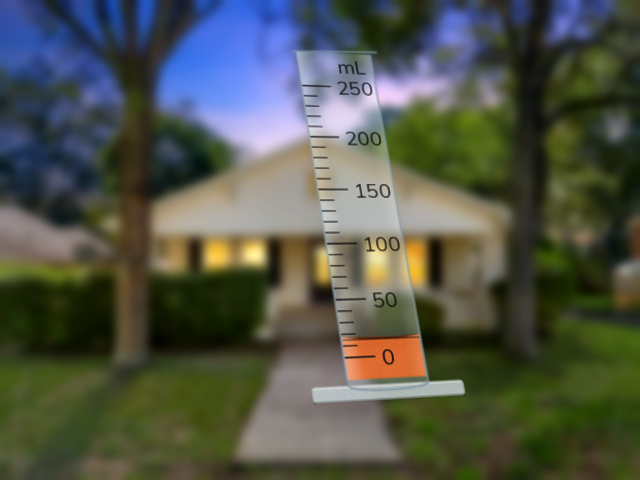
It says 15
